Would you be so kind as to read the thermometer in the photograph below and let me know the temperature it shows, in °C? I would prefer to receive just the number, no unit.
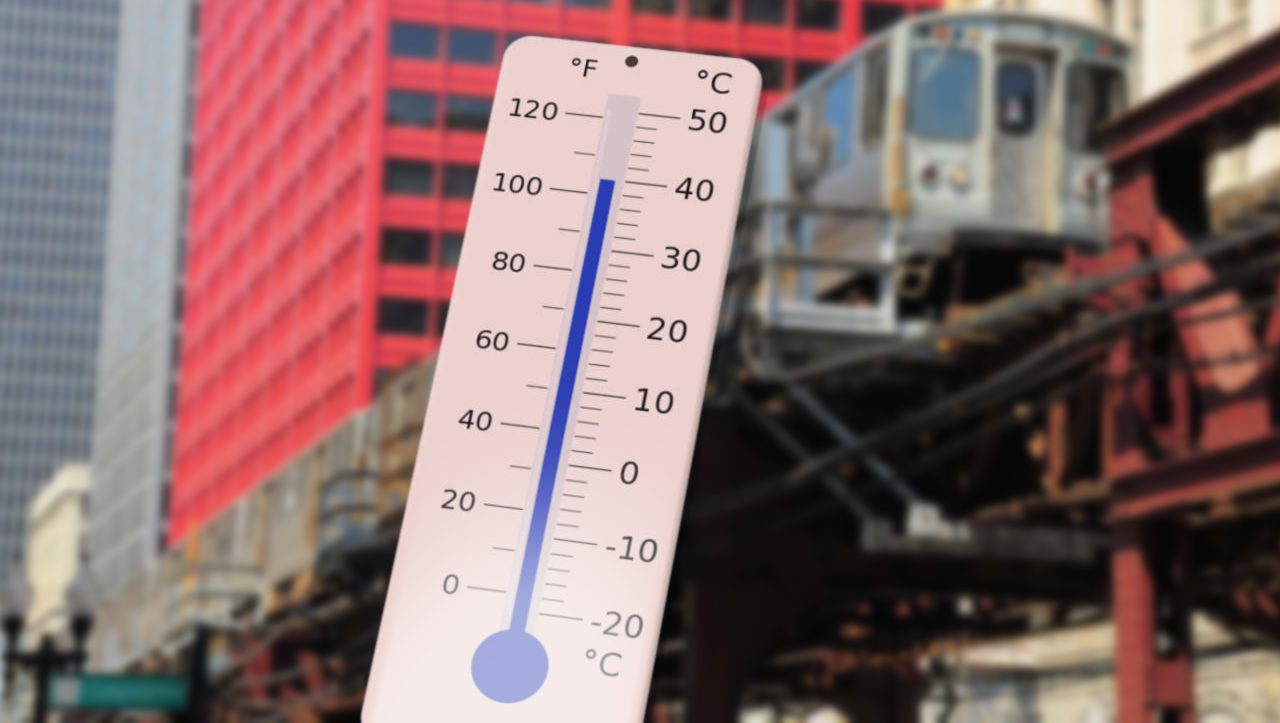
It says 40
